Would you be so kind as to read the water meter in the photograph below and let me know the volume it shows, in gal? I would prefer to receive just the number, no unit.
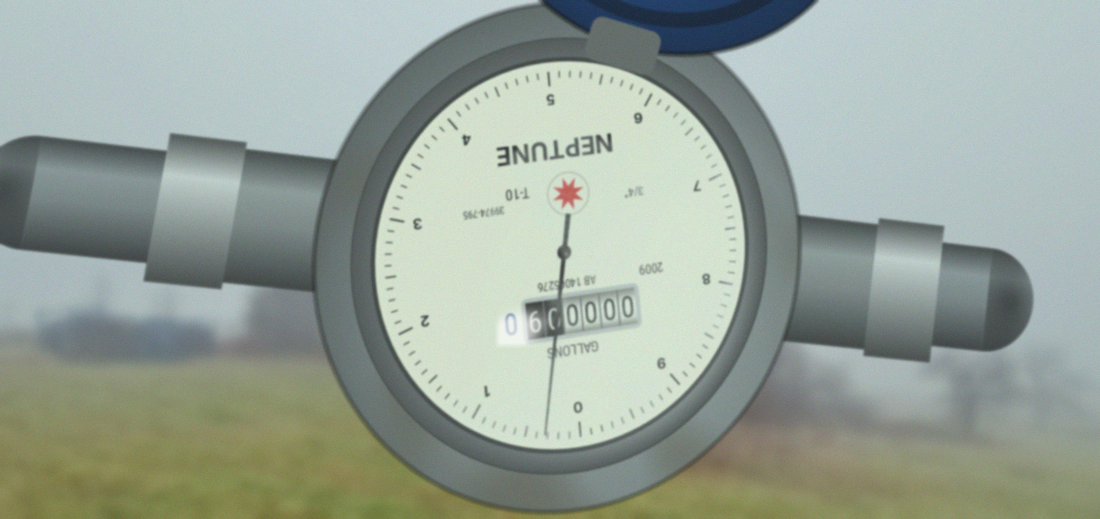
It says 90.3
